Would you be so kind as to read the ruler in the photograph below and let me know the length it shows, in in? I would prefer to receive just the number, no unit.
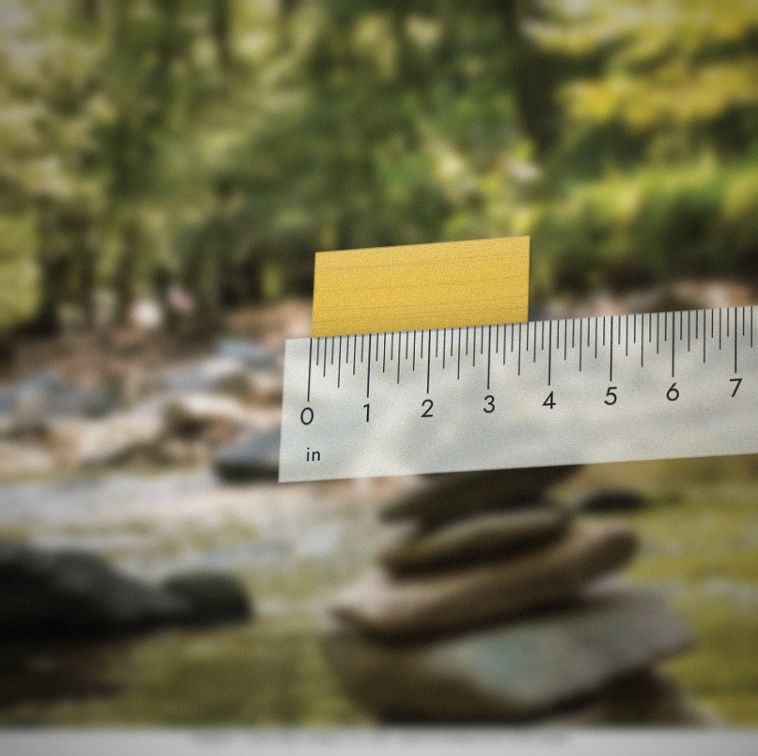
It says 3.625
